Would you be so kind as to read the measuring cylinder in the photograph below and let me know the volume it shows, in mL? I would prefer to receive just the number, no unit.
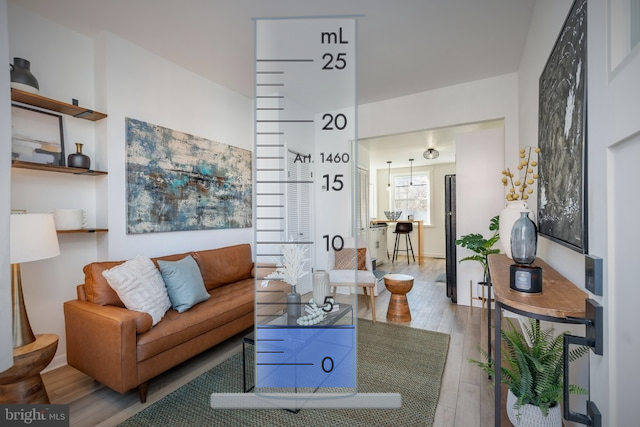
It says 3
